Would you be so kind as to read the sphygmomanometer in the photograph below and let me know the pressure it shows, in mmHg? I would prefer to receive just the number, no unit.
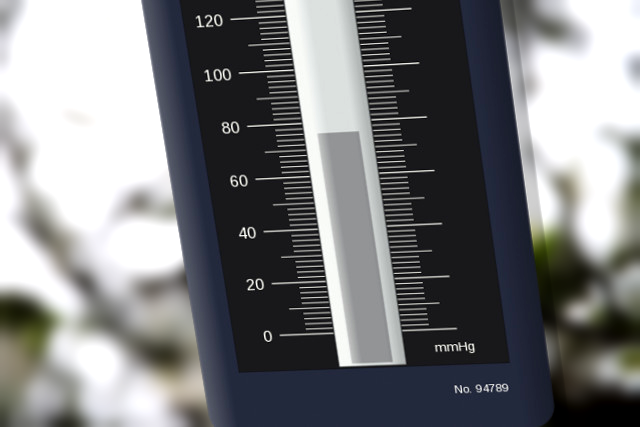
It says 76
